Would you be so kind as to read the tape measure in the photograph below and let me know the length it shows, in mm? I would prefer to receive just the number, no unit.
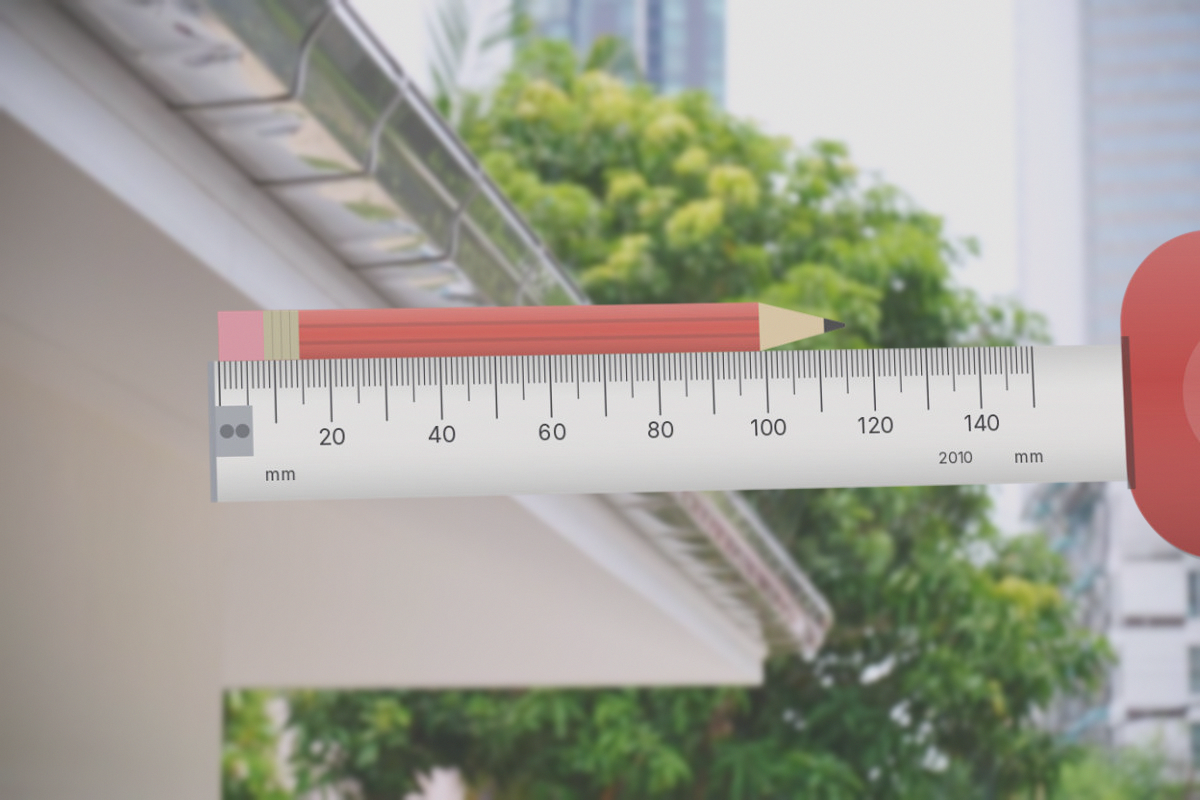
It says 115
